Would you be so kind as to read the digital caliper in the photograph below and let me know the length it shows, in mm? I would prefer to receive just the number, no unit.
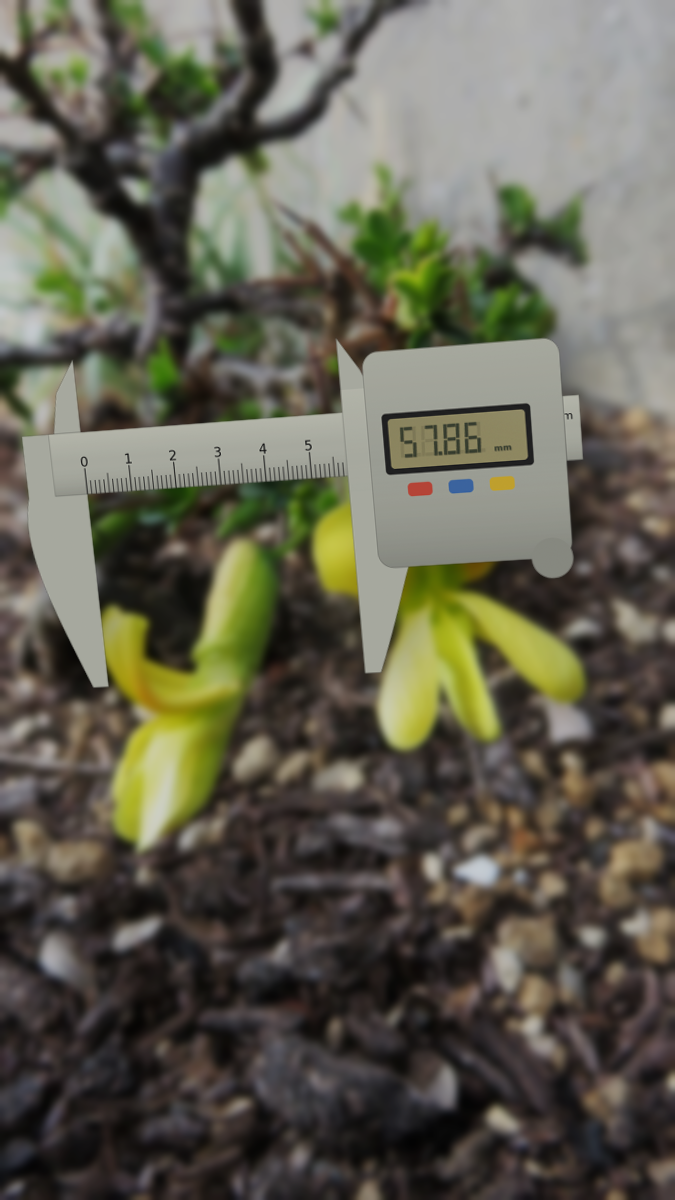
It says 57.86
